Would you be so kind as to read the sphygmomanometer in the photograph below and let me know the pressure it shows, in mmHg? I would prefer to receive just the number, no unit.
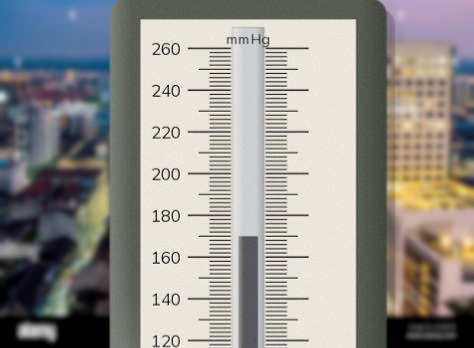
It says 170
